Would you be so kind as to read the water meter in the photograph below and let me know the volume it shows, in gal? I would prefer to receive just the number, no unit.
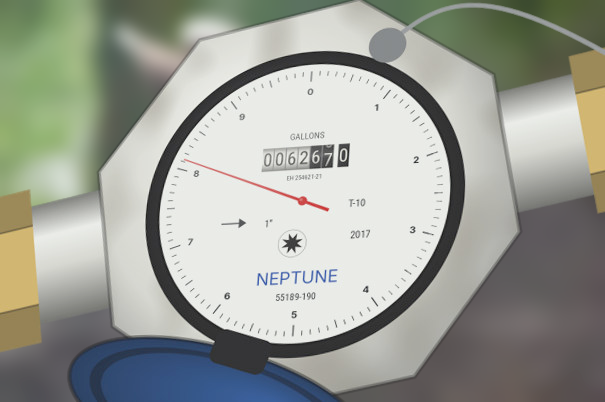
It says 62668.1
